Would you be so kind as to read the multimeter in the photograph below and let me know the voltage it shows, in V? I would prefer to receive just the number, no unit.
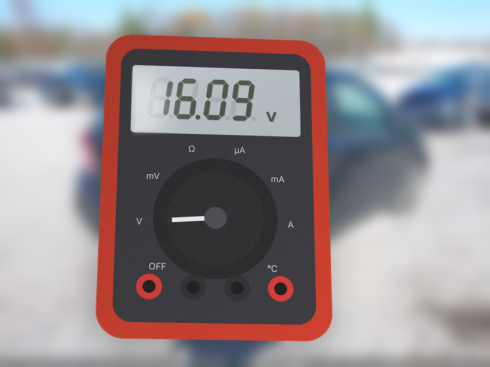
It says 16.09
